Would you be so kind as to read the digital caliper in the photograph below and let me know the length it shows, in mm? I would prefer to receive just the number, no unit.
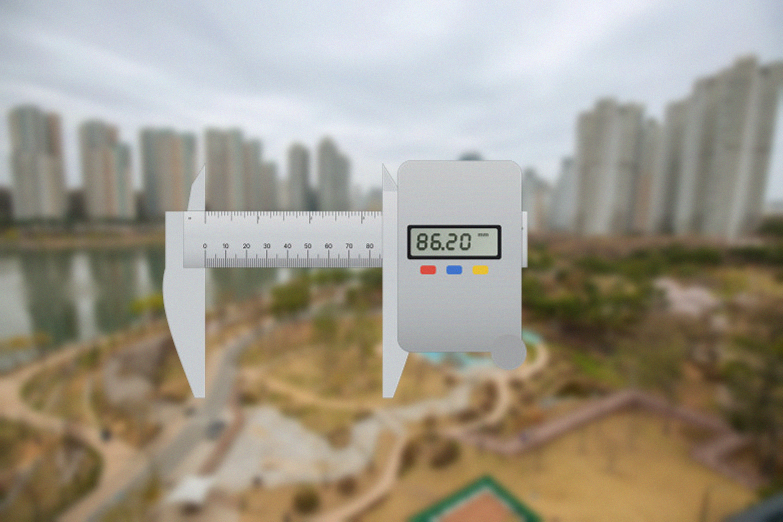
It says 86.20
